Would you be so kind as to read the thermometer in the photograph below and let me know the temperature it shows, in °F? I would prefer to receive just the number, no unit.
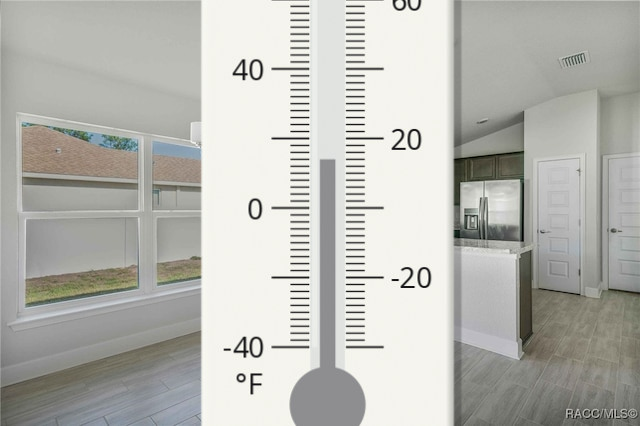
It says 14
